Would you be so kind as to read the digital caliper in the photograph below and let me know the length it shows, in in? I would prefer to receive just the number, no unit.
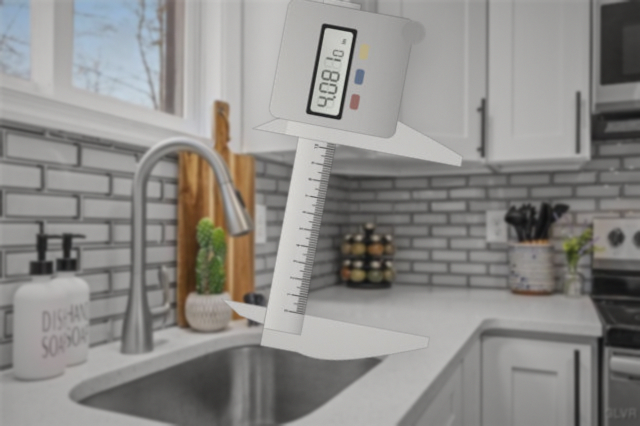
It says 4.0810
